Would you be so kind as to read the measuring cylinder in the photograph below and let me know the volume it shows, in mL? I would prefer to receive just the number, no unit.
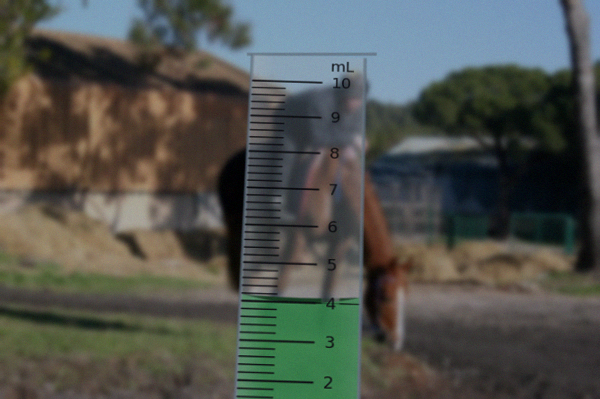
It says 4
